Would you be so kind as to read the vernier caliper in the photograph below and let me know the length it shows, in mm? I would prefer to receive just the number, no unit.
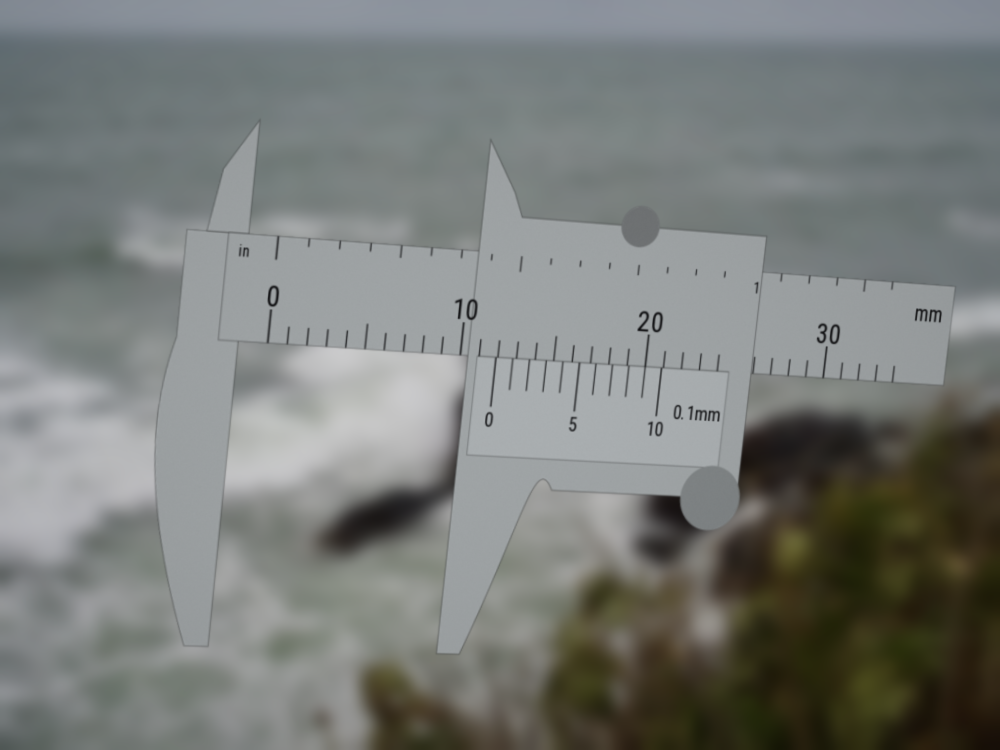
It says 11.9
